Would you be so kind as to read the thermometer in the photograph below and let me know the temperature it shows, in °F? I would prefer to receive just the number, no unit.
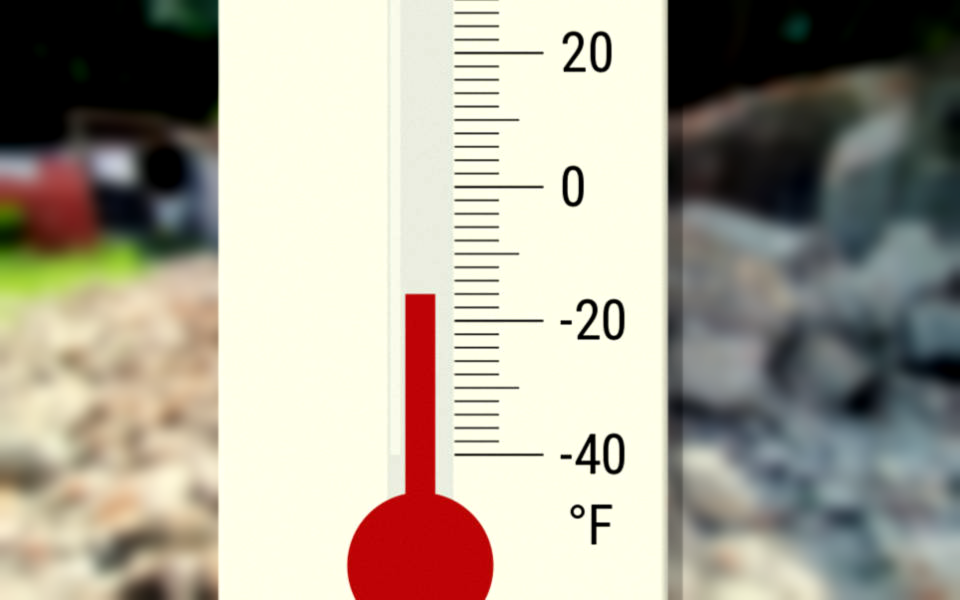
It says -16
